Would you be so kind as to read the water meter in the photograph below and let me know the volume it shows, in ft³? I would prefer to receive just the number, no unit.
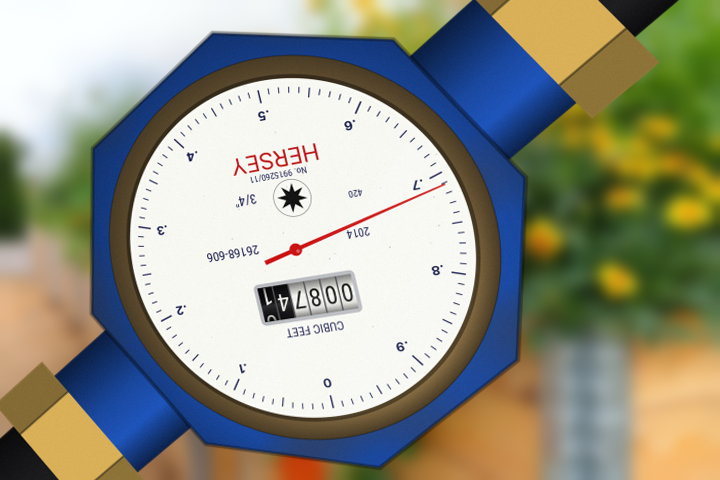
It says 8740.71
